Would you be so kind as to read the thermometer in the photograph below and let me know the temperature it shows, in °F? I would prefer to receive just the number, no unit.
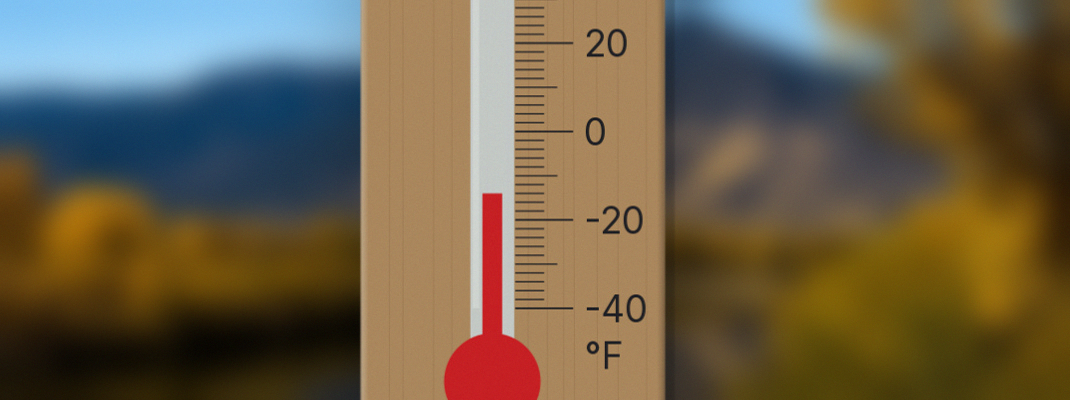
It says -14
